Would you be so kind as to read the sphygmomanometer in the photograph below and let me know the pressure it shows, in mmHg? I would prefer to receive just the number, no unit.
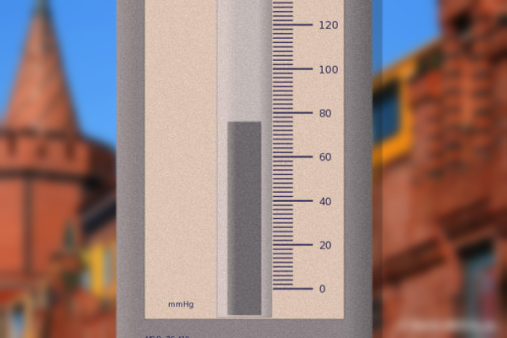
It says 76
